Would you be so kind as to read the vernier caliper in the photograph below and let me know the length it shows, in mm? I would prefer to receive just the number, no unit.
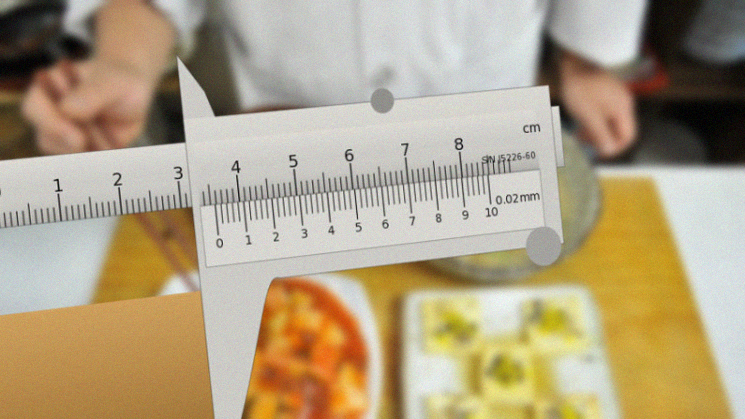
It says 35.8
